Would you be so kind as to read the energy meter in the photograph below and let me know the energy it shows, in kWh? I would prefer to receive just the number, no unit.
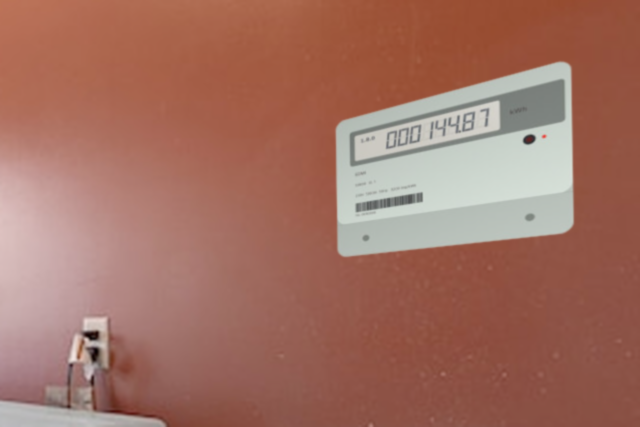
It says 144.87
